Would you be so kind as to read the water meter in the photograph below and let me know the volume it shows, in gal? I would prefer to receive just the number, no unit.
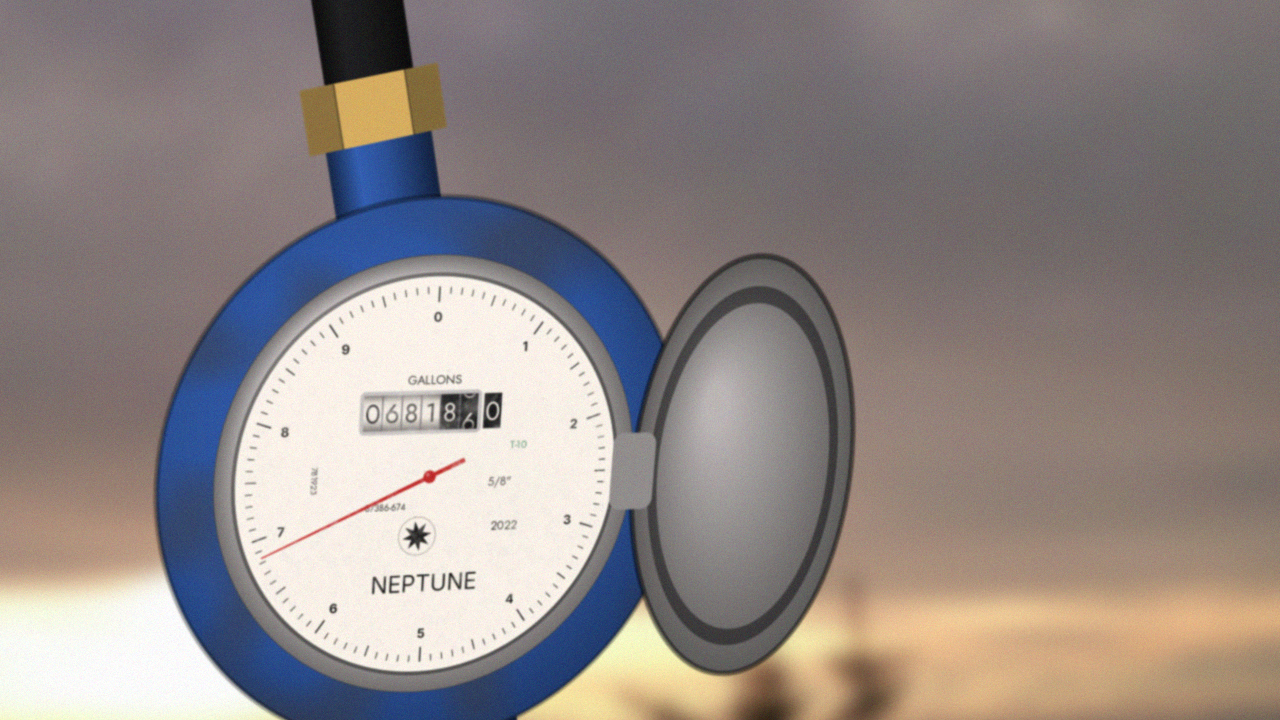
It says 681856.8
